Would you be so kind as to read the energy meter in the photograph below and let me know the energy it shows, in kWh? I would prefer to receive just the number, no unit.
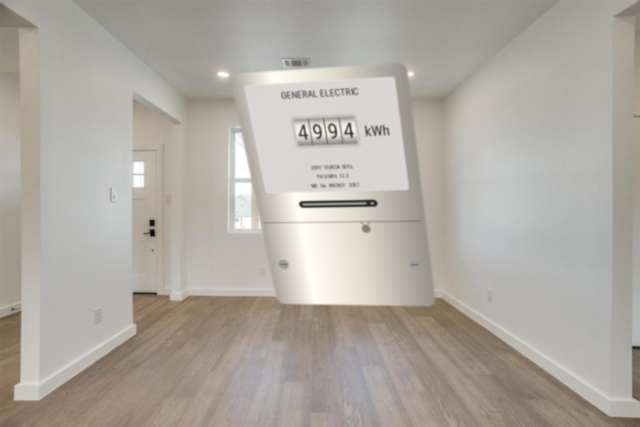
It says 4994
